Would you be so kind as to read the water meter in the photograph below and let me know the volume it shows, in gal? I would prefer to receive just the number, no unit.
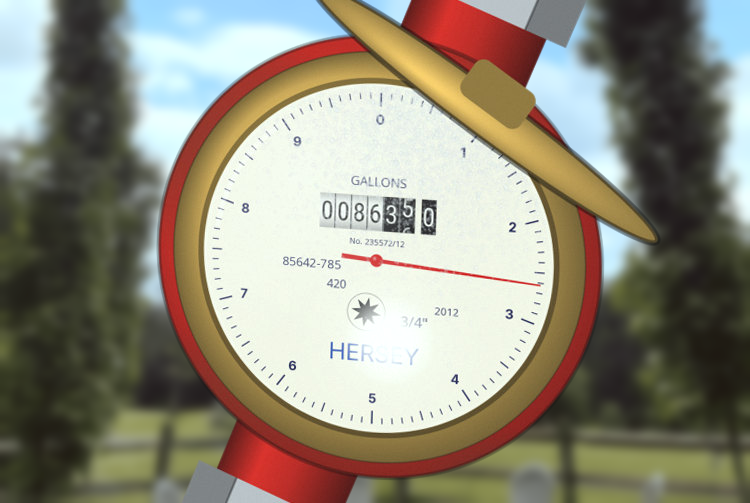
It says 86352.6
